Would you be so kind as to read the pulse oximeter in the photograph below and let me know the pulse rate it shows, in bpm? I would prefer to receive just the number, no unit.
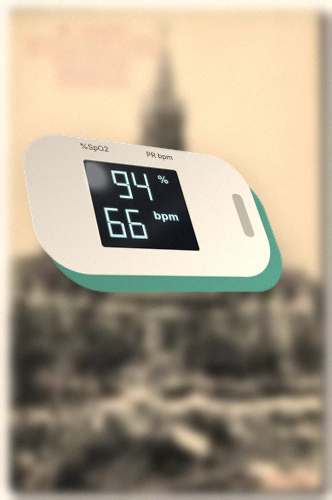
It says 66
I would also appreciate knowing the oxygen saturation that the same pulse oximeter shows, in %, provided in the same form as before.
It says 94
